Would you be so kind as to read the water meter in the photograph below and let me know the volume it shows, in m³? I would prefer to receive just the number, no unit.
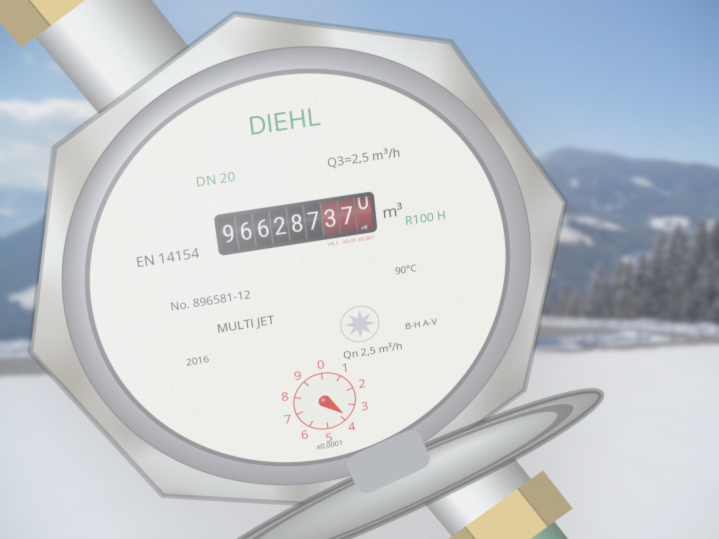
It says 966287.3703
